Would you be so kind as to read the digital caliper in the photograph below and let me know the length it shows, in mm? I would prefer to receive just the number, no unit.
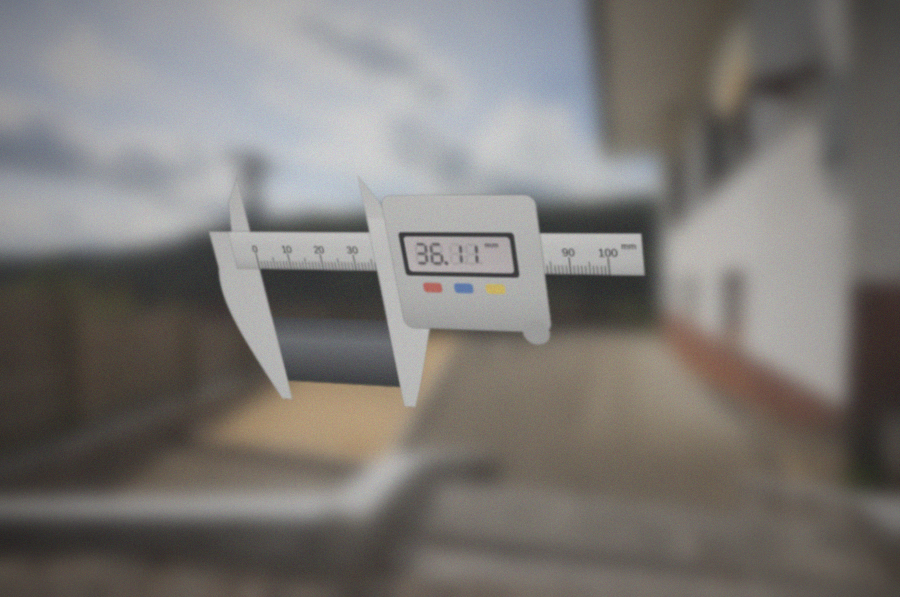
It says 36.11
